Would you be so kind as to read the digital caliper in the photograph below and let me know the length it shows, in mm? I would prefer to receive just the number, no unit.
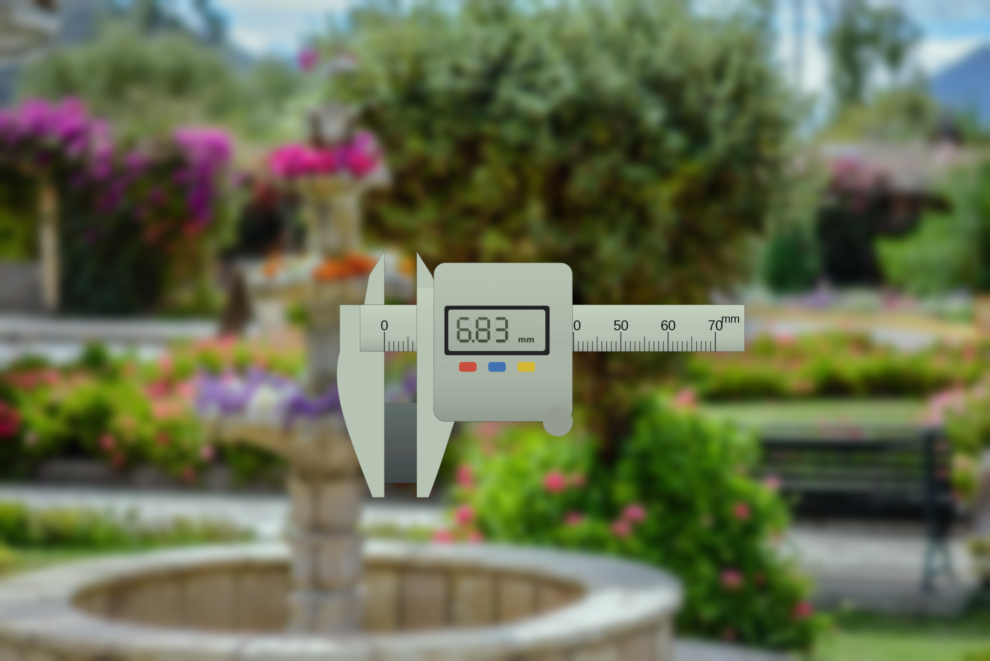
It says 6.83
